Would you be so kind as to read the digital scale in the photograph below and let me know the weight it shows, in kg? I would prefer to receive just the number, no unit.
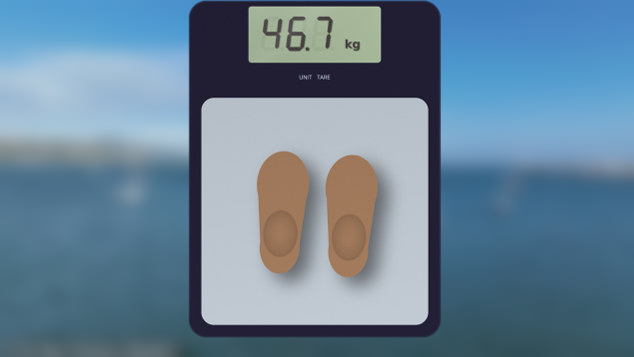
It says 46.7
